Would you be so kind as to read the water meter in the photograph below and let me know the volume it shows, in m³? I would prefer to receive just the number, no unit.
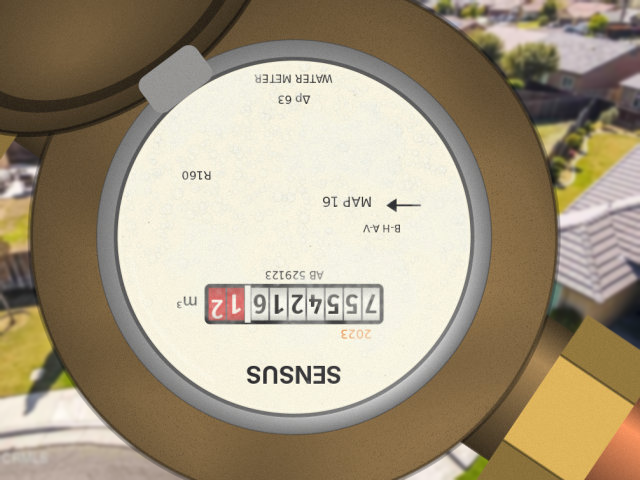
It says 7554216.12
